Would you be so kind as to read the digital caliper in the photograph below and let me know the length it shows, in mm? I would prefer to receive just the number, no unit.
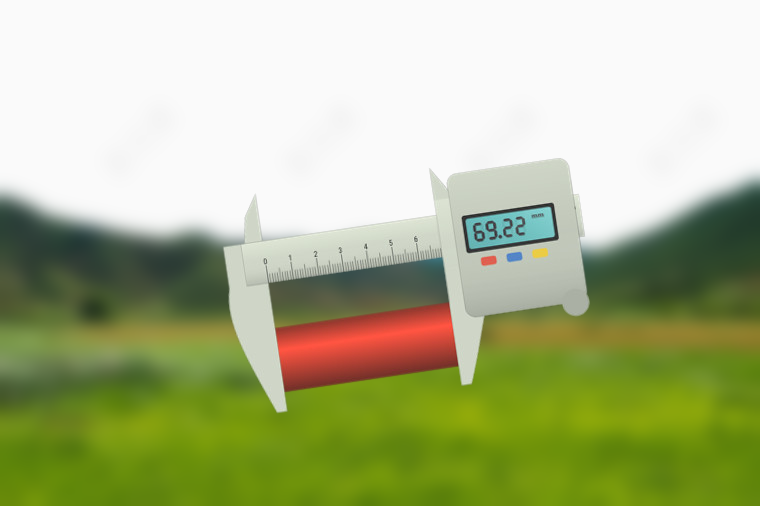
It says 69.22
